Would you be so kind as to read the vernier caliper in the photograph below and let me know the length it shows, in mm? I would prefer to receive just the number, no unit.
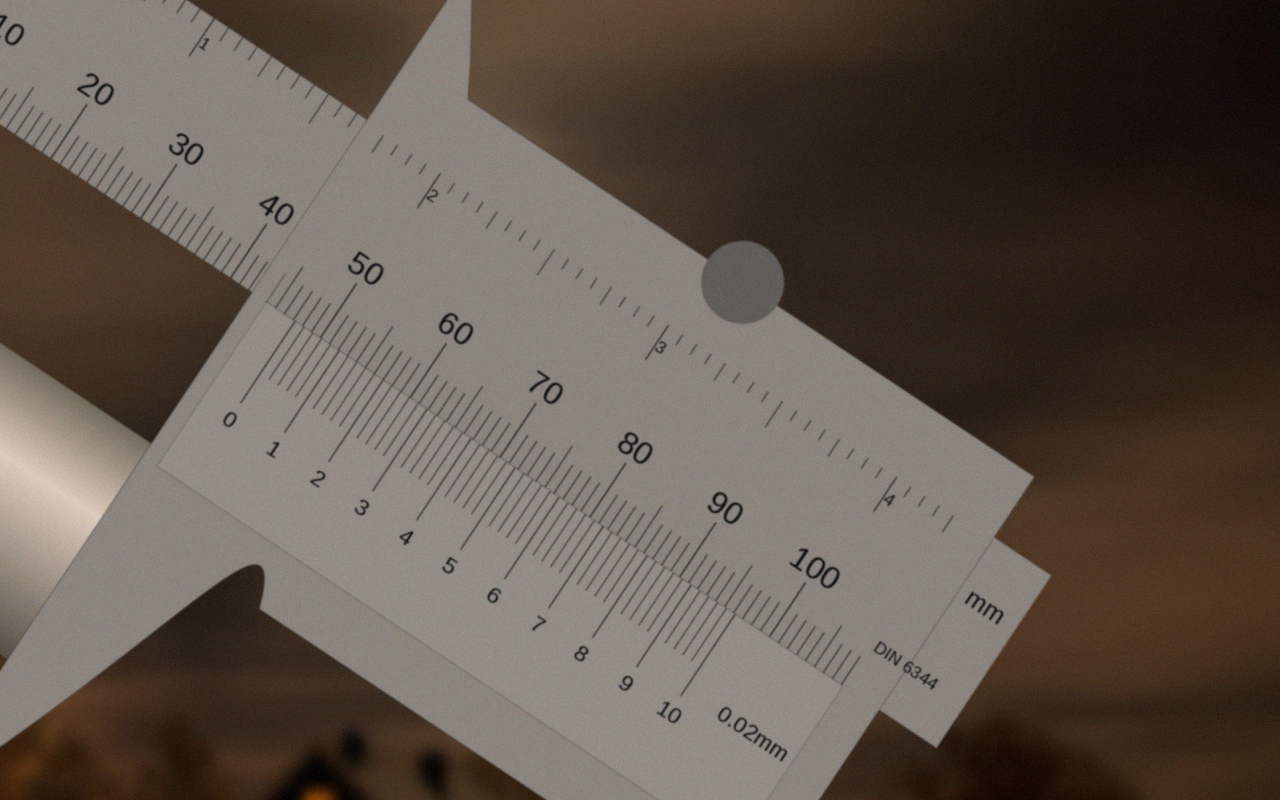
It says 47.2
